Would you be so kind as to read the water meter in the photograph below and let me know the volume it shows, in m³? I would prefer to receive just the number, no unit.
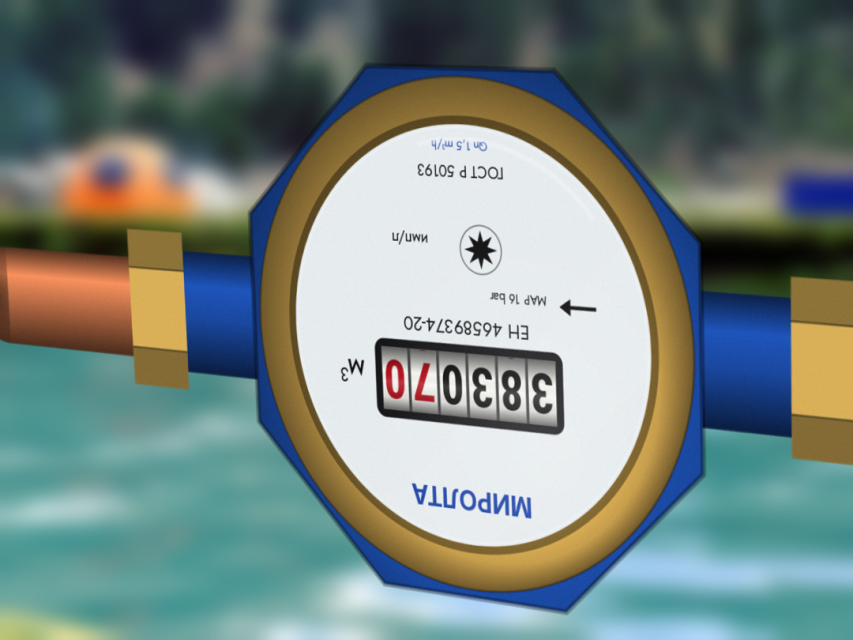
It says 3830.70
